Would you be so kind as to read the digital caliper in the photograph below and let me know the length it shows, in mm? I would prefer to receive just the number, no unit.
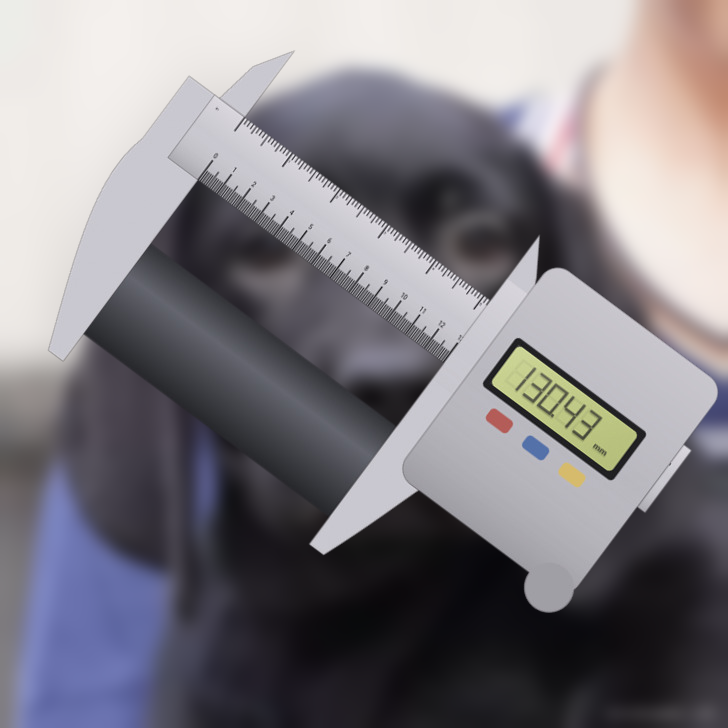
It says 130.43
